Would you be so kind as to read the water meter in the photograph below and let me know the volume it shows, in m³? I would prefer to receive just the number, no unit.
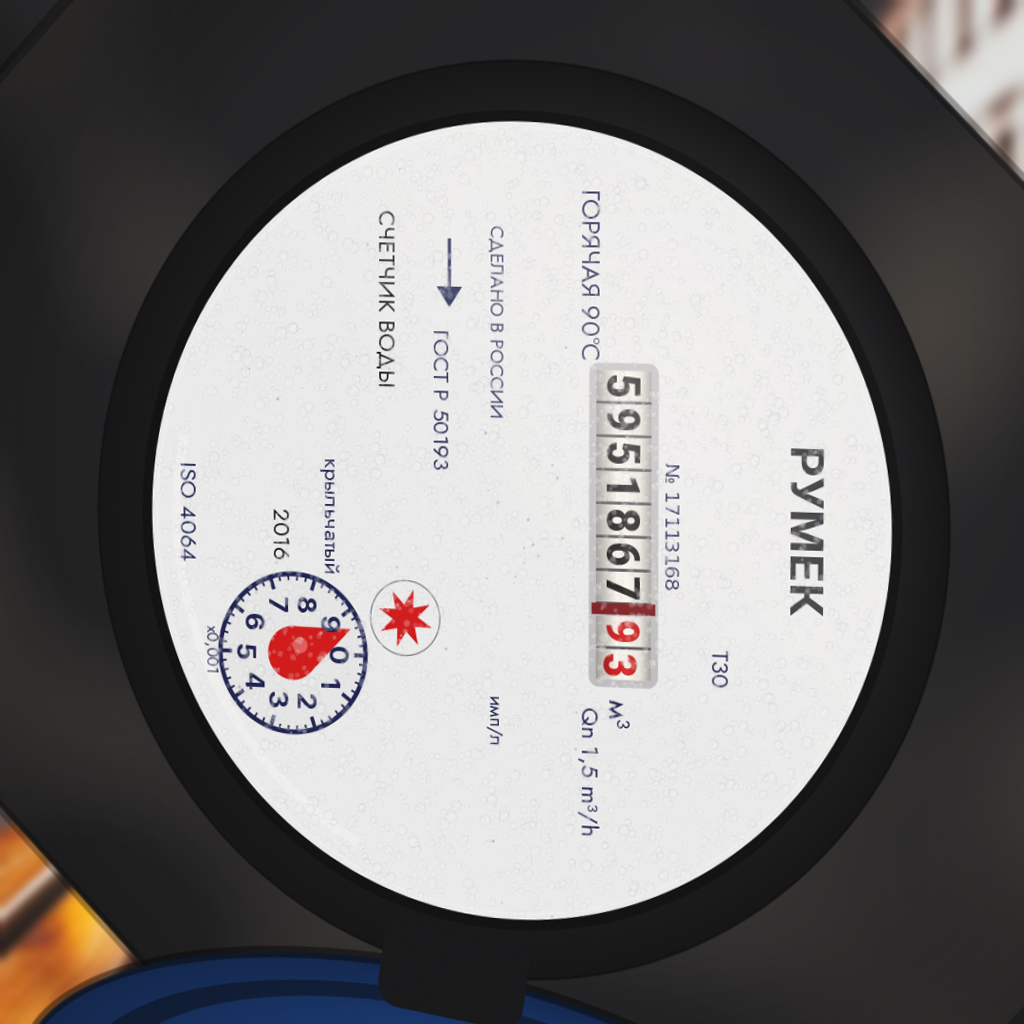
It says 5951867.929
